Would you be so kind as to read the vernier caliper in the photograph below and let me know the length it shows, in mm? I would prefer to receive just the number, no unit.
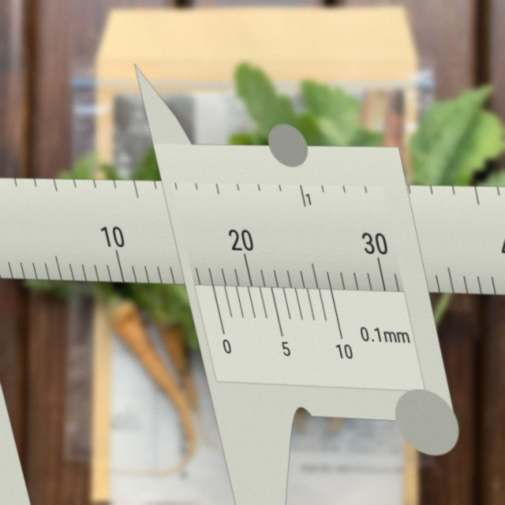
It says 17.0
